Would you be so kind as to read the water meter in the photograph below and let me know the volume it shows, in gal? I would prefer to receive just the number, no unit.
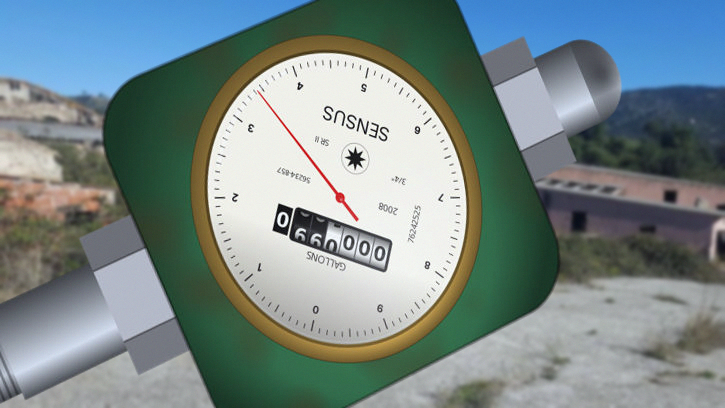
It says 993.4
